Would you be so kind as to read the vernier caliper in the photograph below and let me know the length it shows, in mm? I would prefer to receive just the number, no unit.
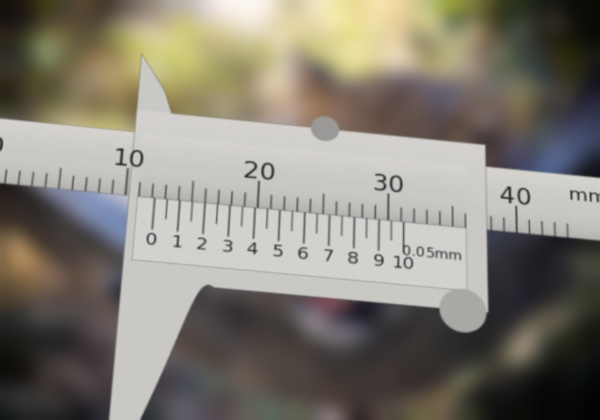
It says 12.2
